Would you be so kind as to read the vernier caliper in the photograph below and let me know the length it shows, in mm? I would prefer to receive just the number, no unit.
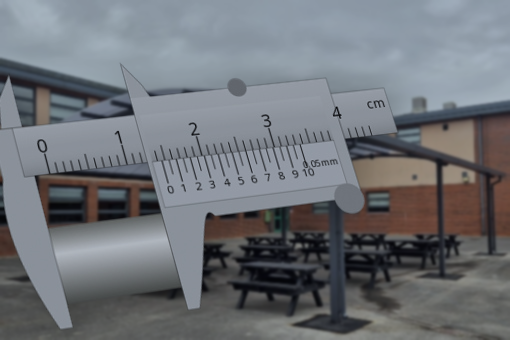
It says 14.6
